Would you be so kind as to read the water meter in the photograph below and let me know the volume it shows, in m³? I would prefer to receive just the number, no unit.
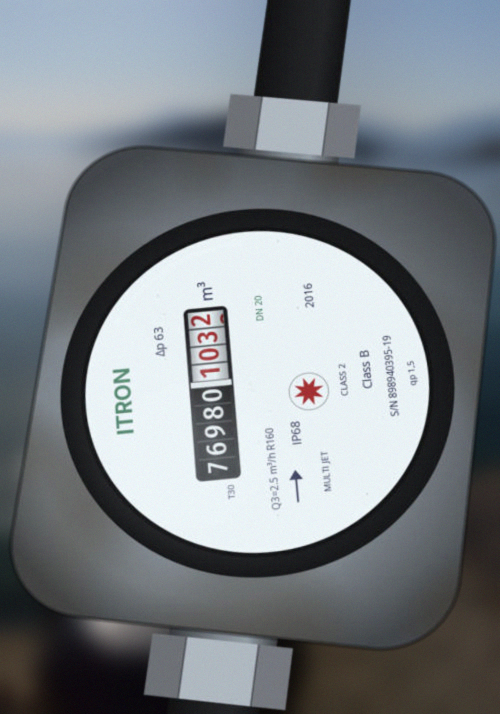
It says 76980.1032
